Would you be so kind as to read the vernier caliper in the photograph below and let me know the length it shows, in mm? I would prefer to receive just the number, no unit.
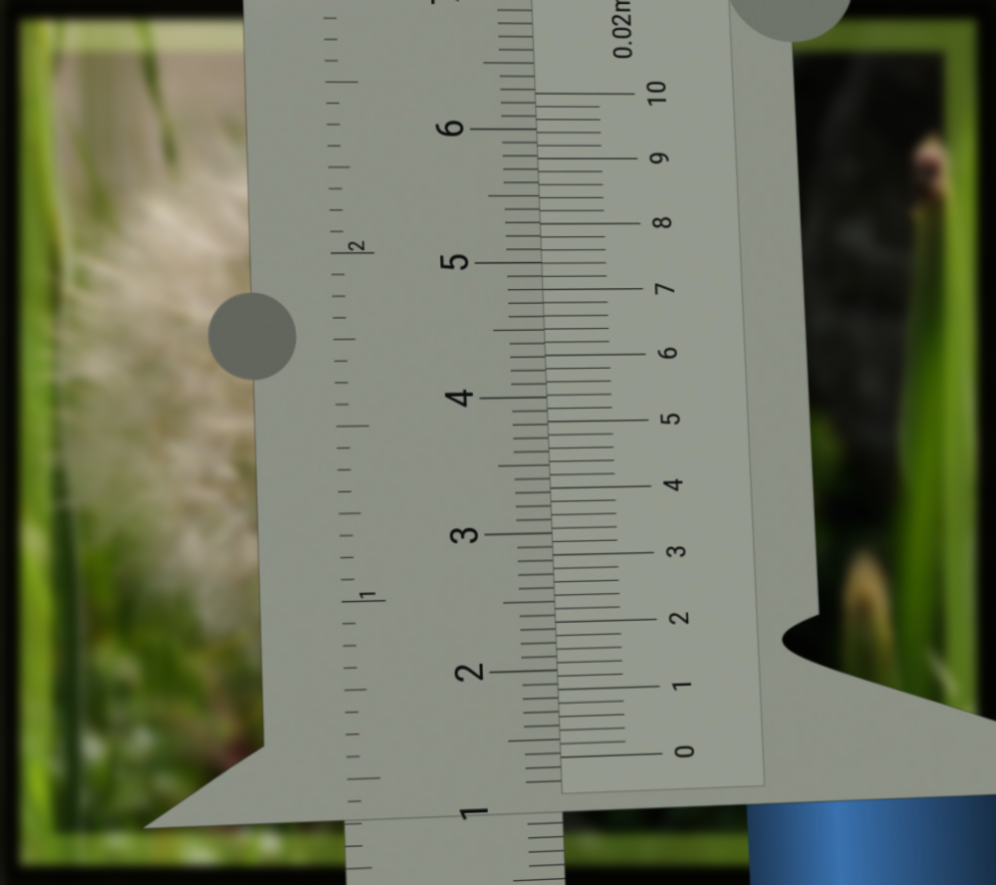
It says 13.7
